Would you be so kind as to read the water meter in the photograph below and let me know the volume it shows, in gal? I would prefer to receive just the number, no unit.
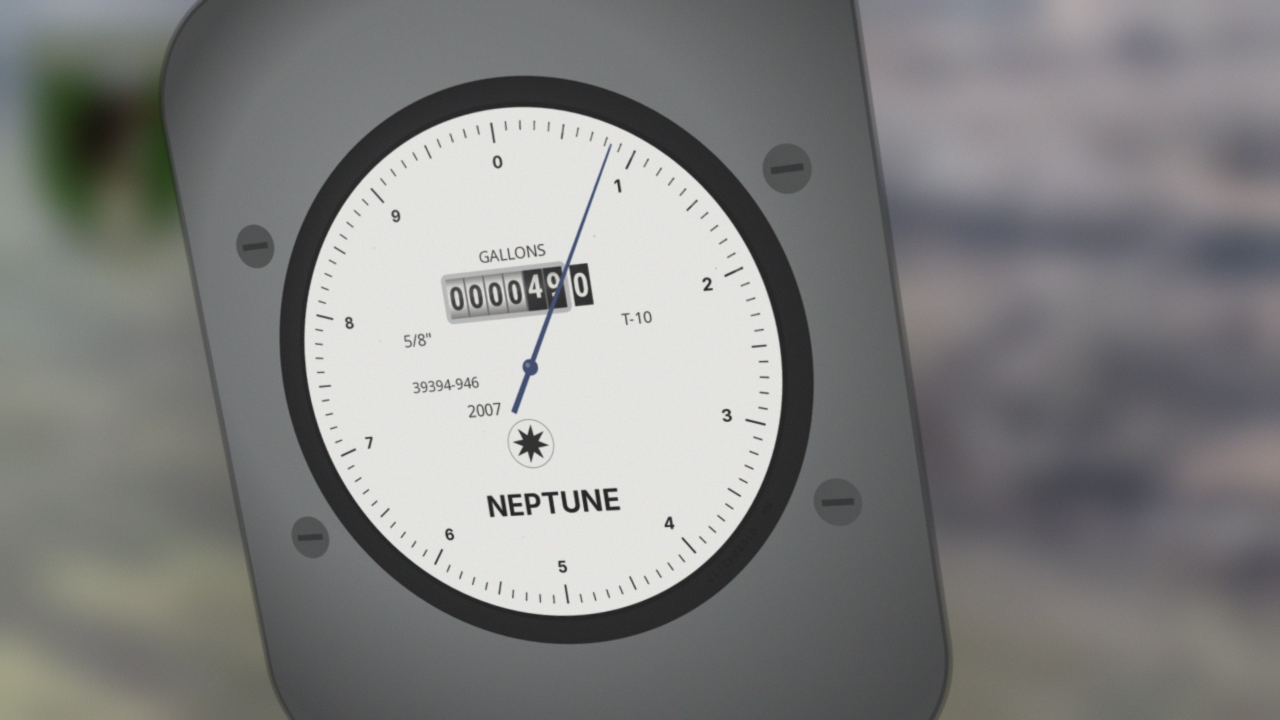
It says 490.8
